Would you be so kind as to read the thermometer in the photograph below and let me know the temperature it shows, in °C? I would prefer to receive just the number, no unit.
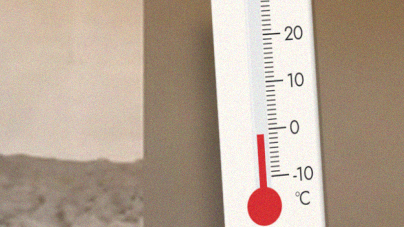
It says -1
